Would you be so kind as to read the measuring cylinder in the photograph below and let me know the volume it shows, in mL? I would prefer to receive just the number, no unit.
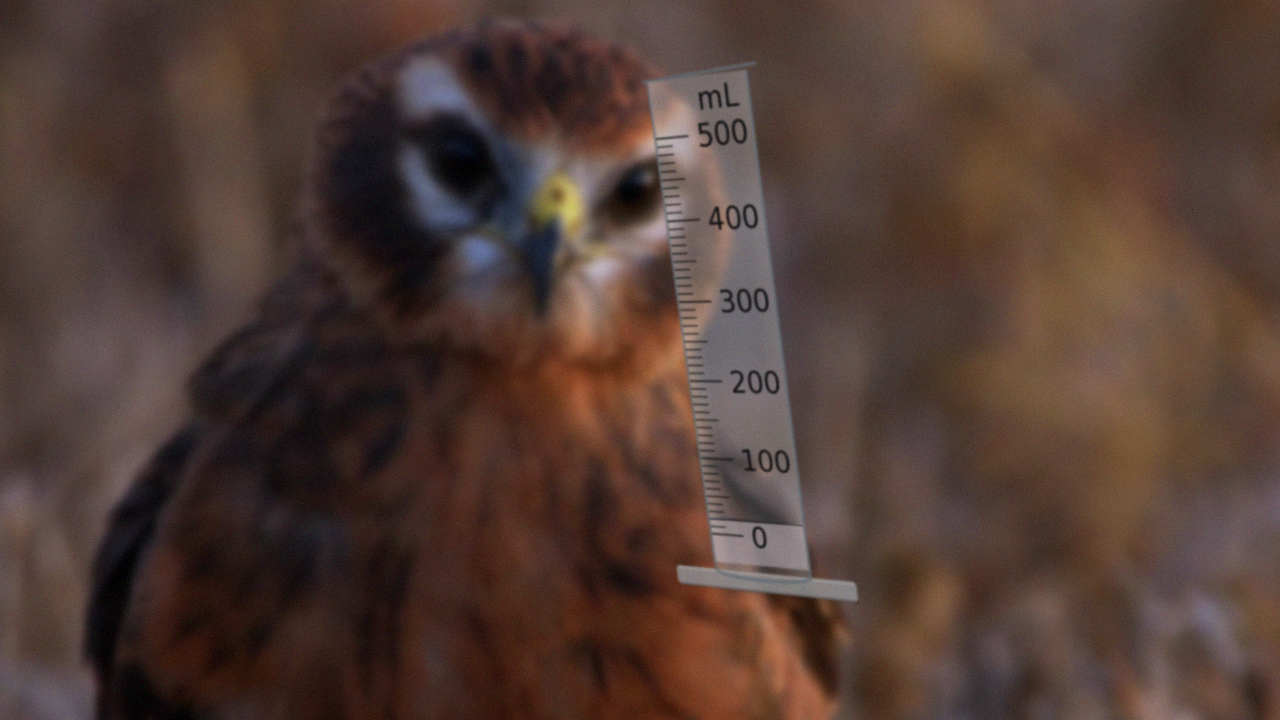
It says 20
